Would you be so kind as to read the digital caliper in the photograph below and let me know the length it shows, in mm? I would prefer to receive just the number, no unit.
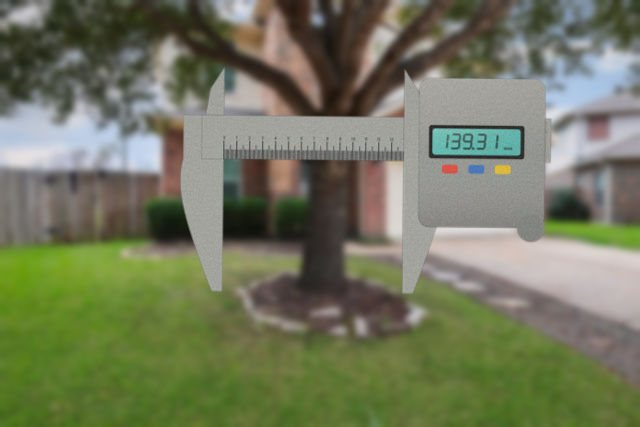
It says 139.31
